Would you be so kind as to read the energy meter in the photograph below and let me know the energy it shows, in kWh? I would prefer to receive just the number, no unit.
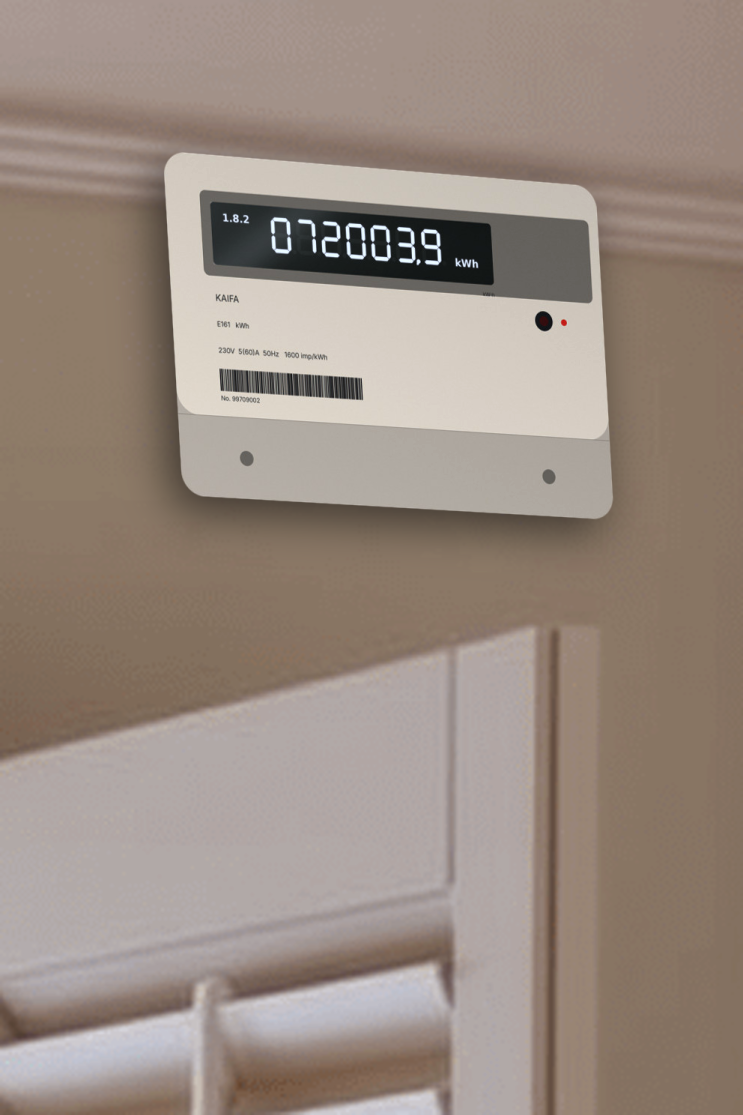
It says 72003.9
